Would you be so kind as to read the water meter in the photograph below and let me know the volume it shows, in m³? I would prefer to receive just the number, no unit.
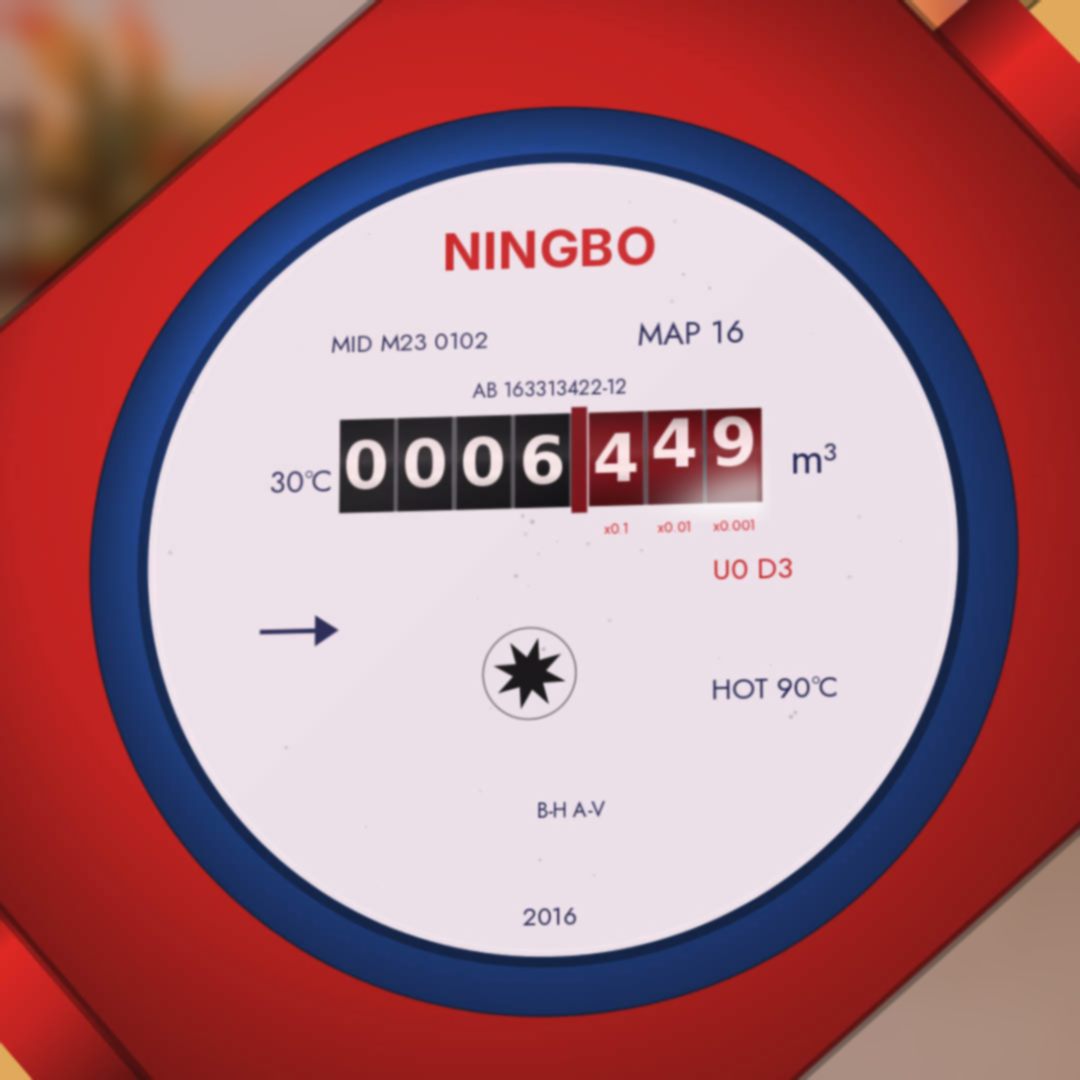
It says 6.449
